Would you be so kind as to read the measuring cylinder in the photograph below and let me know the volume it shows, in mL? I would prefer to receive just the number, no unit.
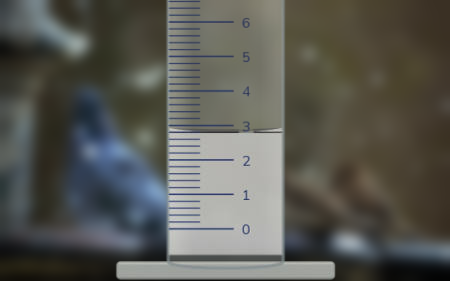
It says 2.8
